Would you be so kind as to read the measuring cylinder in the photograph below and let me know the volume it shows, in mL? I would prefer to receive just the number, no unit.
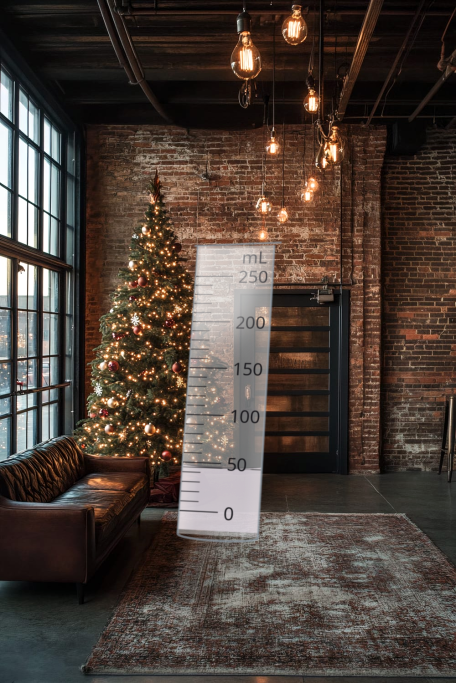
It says 45
